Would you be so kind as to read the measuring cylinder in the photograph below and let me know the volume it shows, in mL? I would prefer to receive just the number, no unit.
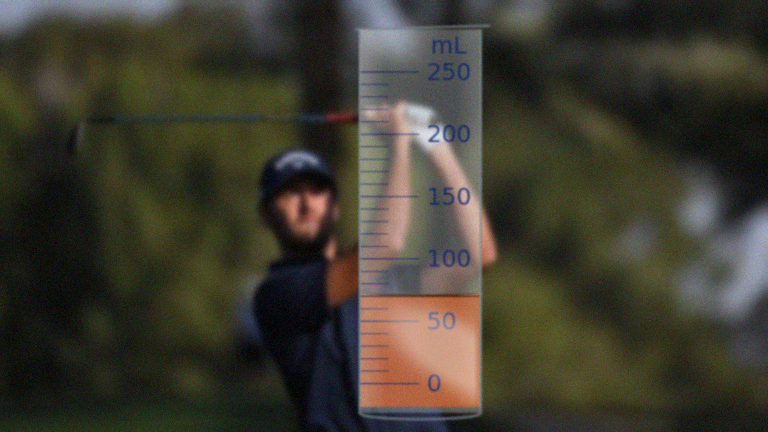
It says 70
